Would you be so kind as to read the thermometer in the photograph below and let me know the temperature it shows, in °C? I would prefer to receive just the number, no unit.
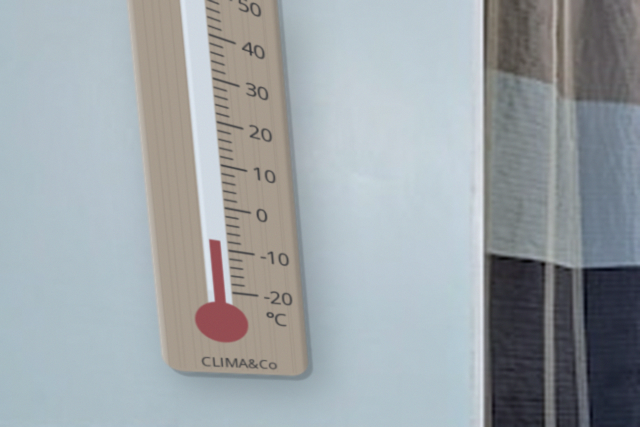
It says -8
